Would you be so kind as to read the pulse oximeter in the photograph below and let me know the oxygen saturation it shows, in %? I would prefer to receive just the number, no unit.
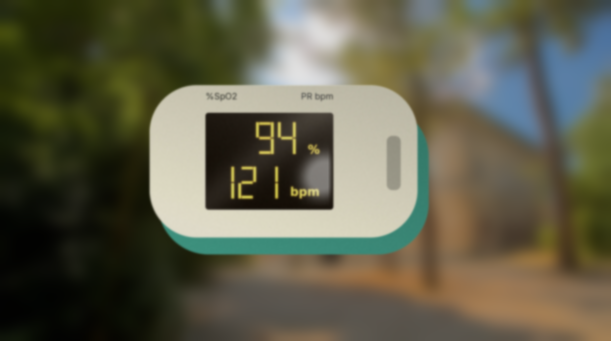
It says 94
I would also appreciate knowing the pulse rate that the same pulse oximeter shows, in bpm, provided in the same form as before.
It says 121
